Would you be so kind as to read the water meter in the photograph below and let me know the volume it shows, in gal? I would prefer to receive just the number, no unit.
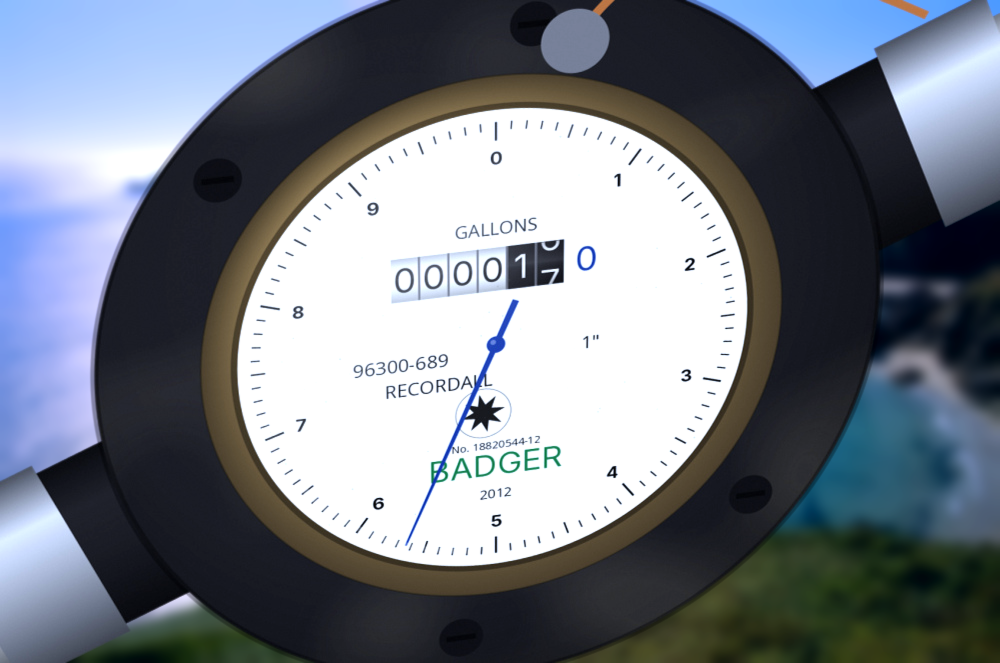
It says 165.6
